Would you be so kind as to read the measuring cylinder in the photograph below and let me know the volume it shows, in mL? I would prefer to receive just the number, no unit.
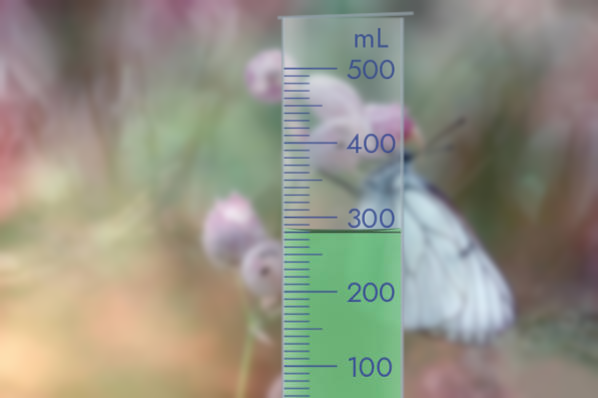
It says 280
